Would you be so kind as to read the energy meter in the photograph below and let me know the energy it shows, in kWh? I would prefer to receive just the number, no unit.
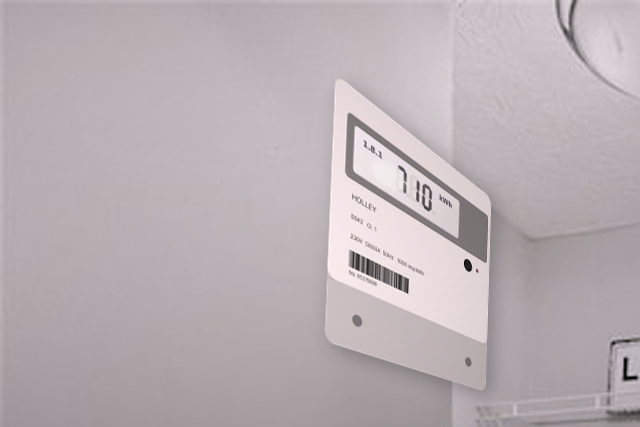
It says 710
